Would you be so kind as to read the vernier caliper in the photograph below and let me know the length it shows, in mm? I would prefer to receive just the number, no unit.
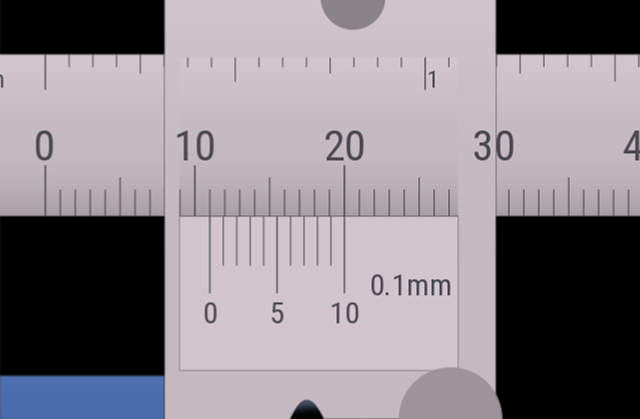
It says 11.0
